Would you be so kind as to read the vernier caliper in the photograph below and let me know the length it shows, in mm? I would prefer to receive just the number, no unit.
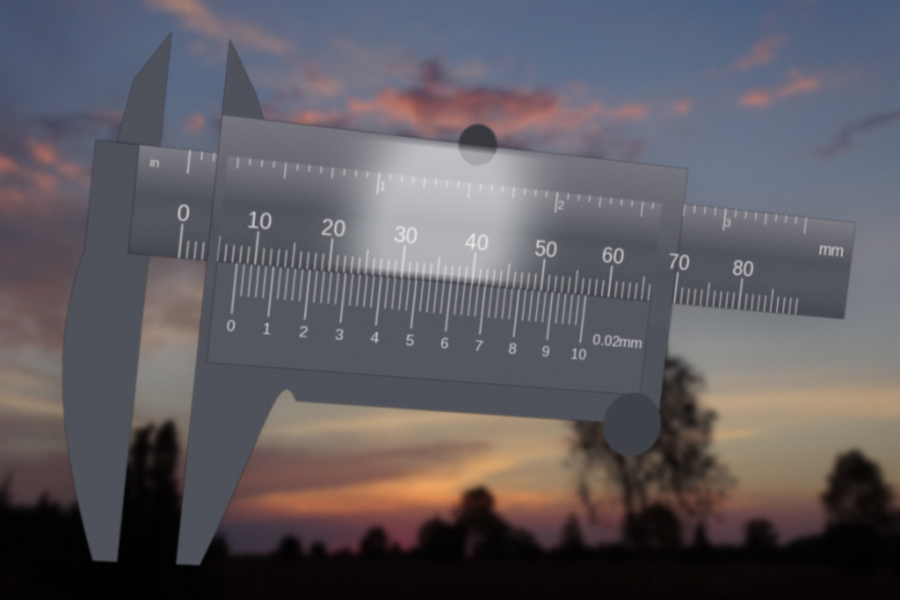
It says 7.6
